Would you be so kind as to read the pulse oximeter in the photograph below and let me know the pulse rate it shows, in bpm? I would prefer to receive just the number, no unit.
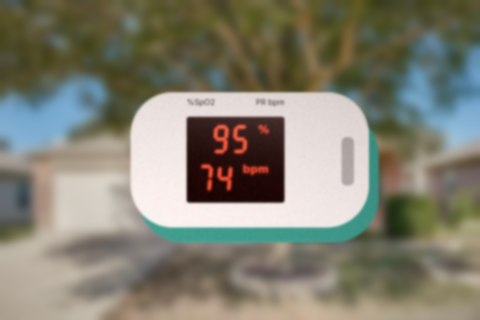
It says 74
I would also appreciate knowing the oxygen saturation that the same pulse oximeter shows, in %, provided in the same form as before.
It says 95
